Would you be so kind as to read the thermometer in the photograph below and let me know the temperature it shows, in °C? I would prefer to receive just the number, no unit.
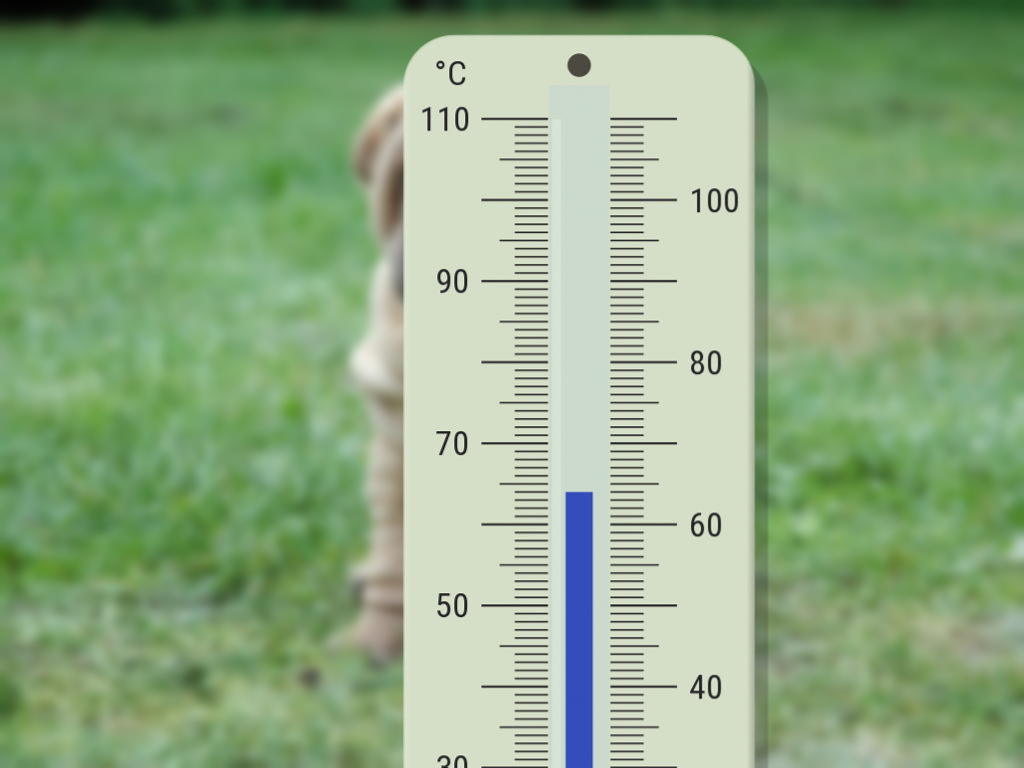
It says 64
